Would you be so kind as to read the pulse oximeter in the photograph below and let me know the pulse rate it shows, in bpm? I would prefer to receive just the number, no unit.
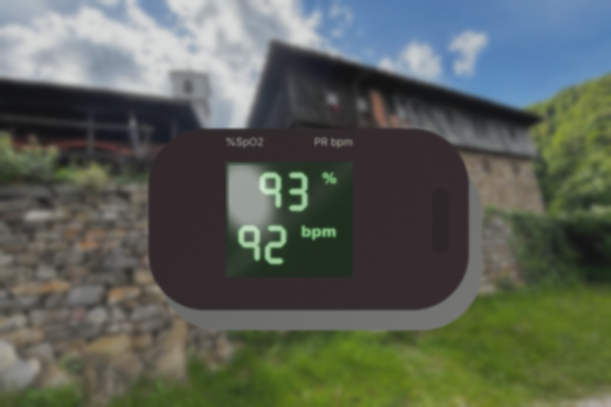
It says 92
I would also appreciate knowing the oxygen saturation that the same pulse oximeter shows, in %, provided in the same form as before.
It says 93
